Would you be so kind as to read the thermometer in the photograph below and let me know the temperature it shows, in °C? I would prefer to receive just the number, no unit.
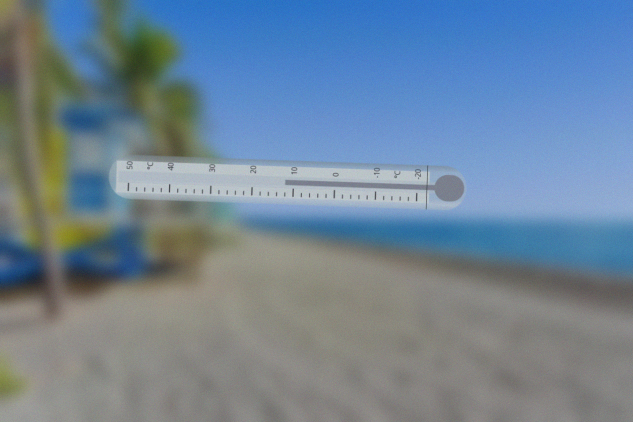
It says 12
